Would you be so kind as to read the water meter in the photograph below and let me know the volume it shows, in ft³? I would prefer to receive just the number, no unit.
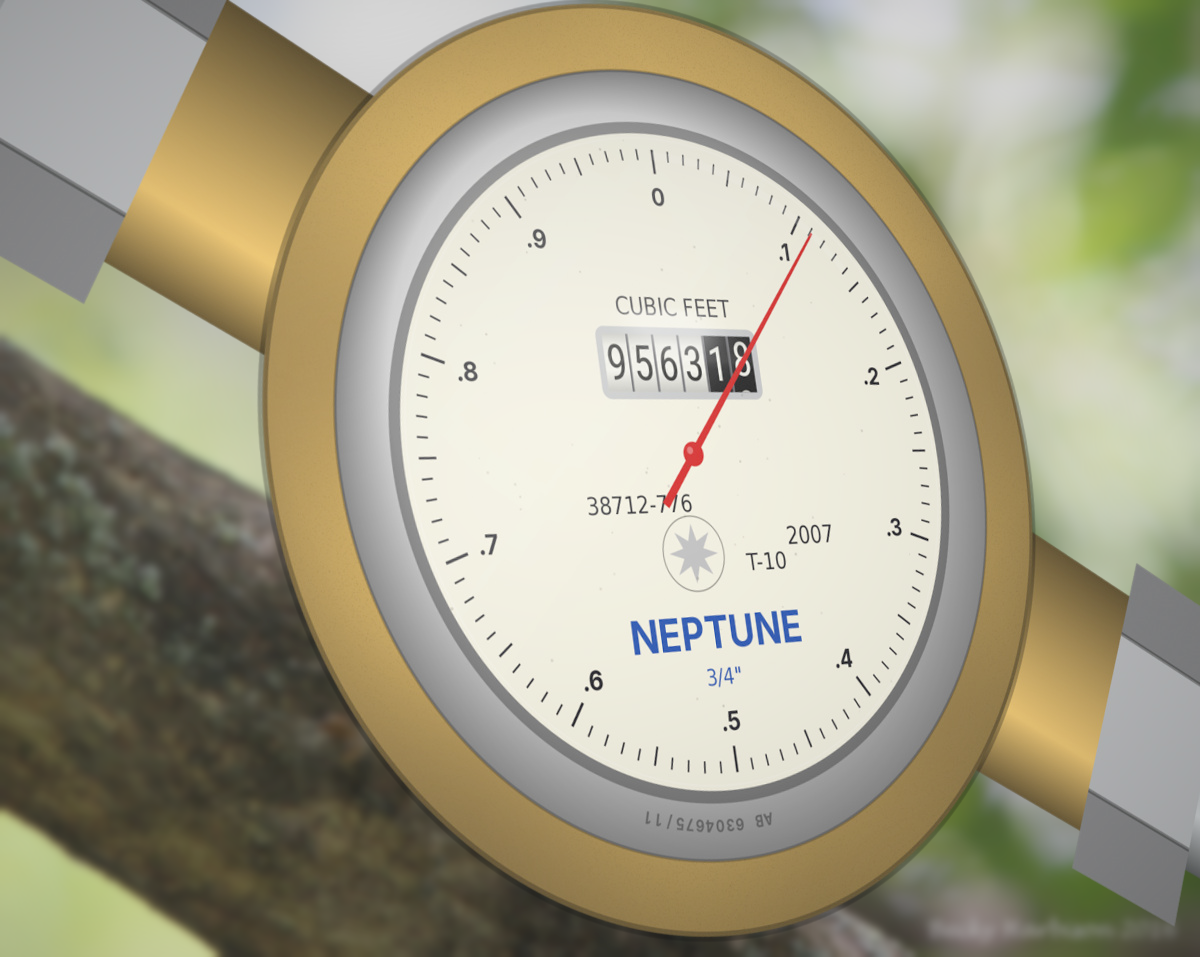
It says 956318.11
